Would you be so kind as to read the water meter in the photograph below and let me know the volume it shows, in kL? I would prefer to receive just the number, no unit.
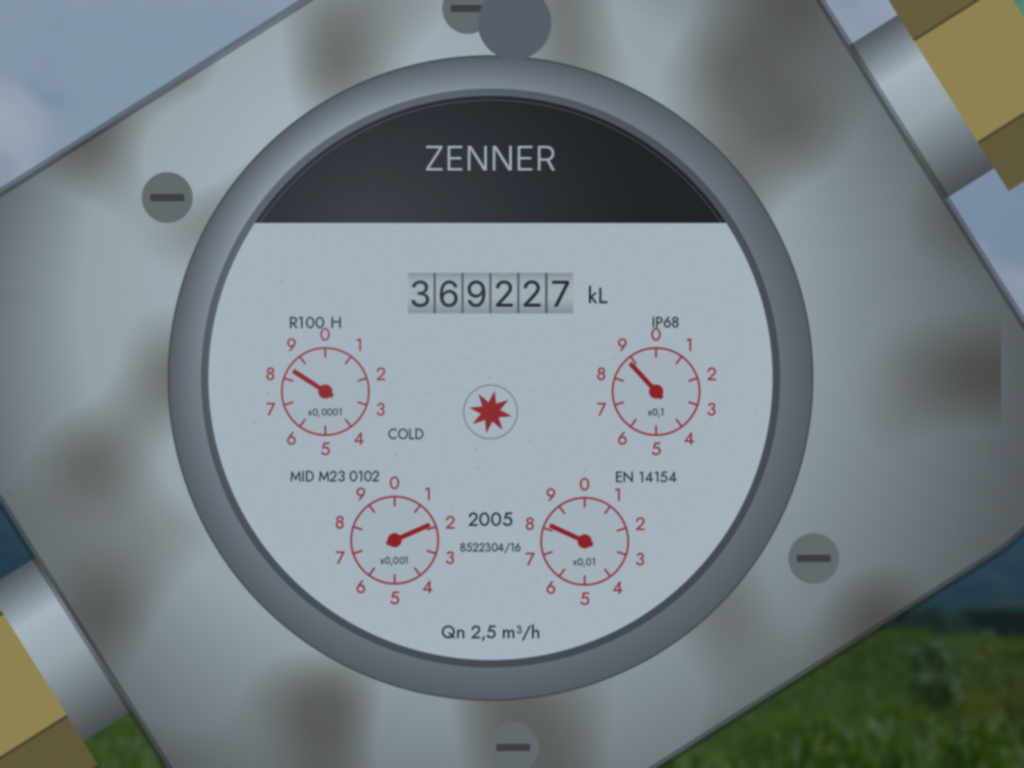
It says 369227.8818
